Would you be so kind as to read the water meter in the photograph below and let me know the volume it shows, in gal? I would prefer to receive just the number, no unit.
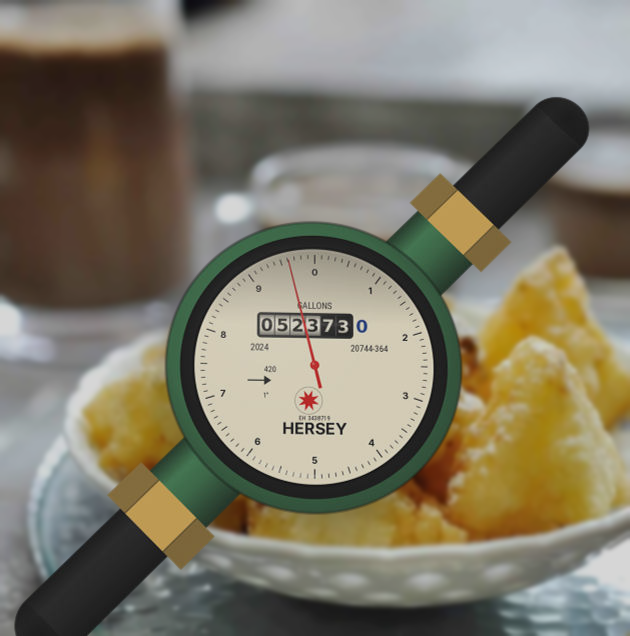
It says 523729.6
